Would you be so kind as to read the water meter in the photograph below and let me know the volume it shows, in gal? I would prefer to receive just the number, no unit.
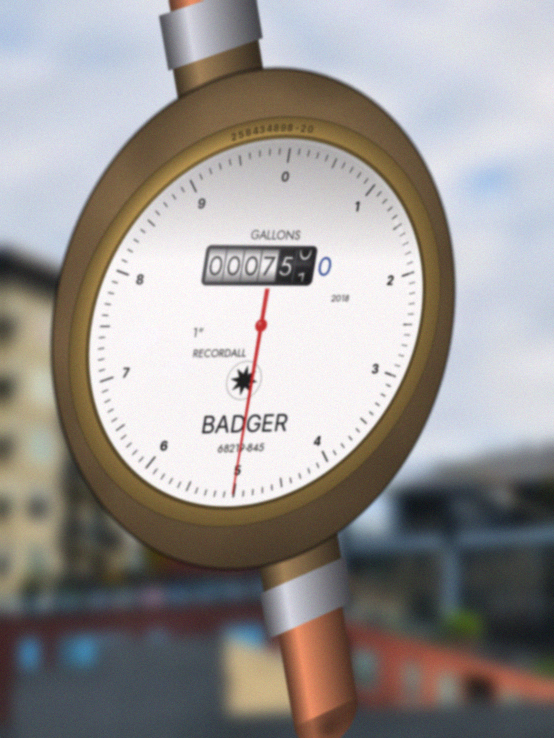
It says 7505.0
